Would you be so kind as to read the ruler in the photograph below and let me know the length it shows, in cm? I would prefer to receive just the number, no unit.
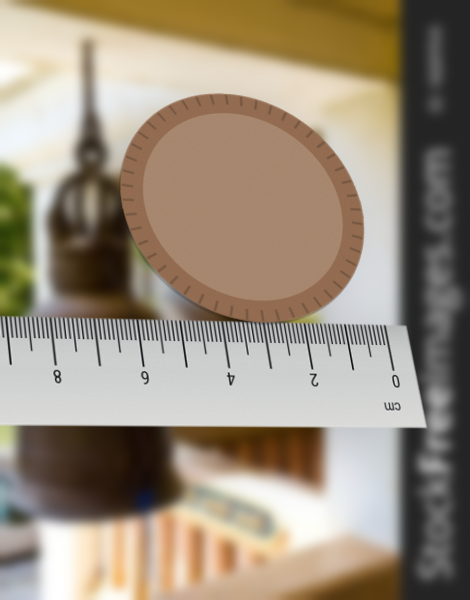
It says 6
